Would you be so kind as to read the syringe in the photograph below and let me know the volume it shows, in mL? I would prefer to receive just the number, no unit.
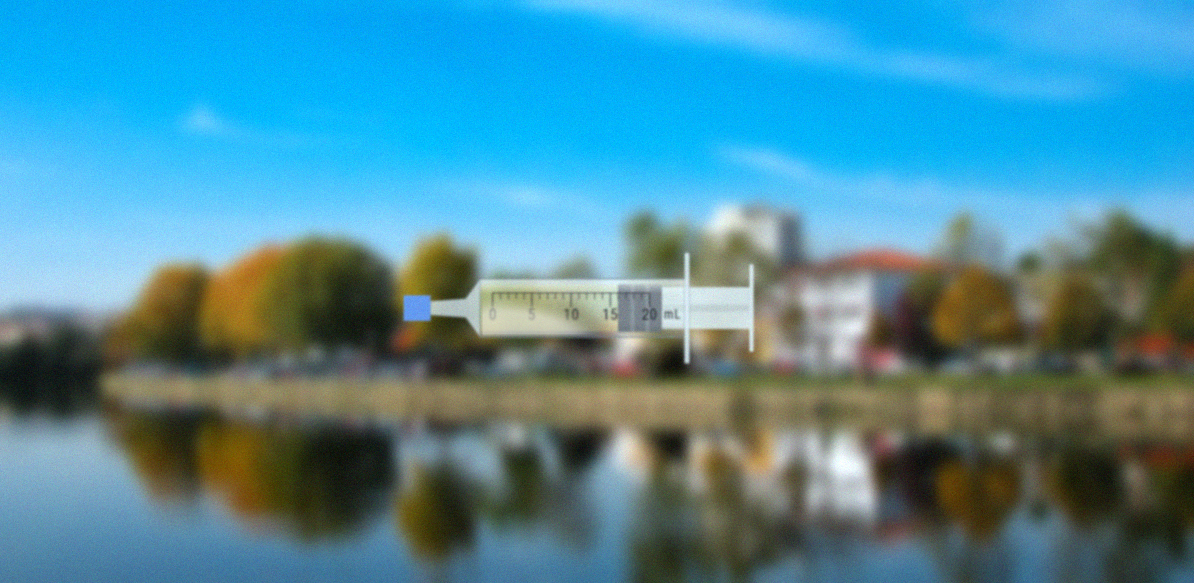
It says 16
